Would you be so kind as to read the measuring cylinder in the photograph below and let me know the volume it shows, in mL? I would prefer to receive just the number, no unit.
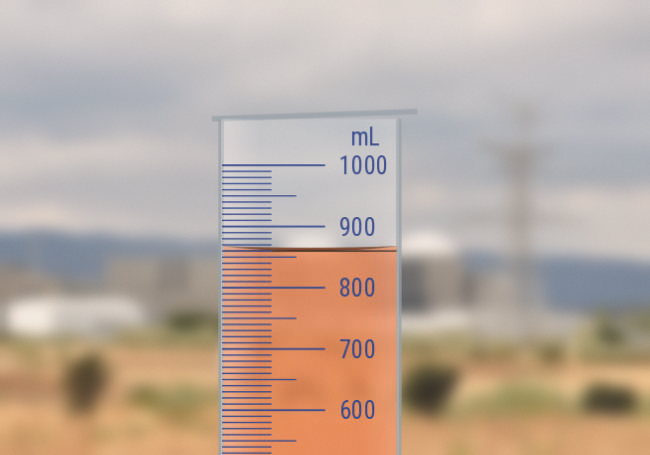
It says 860
